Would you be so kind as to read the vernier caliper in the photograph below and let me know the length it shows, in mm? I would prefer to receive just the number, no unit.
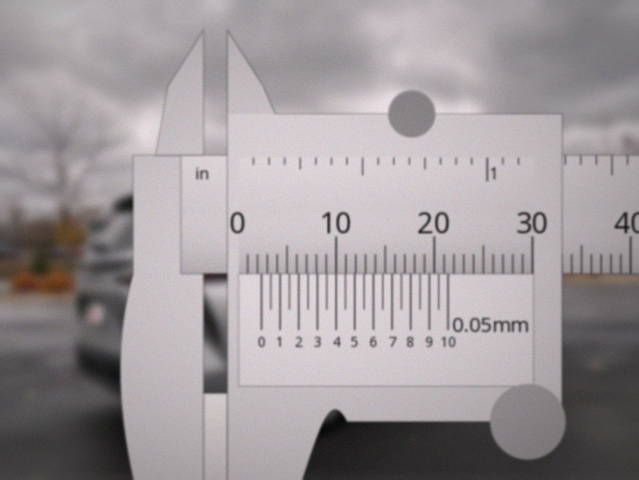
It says 2.4
